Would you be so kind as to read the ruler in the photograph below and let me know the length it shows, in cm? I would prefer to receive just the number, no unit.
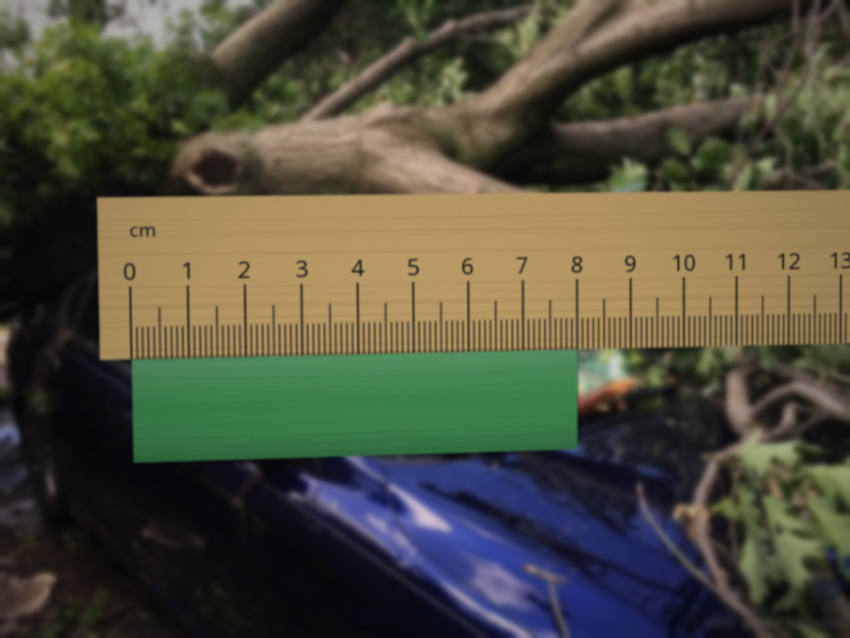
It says 8
